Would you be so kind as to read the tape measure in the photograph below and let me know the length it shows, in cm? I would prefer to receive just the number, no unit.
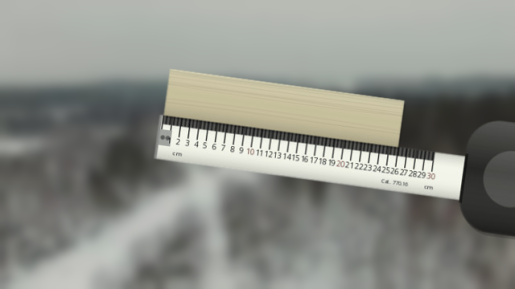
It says 26
